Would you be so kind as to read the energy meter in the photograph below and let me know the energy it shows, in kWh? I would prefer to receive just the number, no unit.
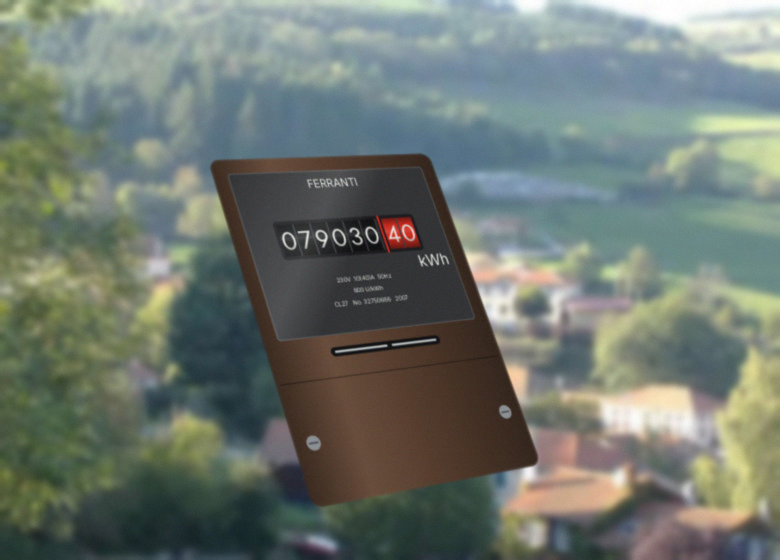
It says 79030.40
